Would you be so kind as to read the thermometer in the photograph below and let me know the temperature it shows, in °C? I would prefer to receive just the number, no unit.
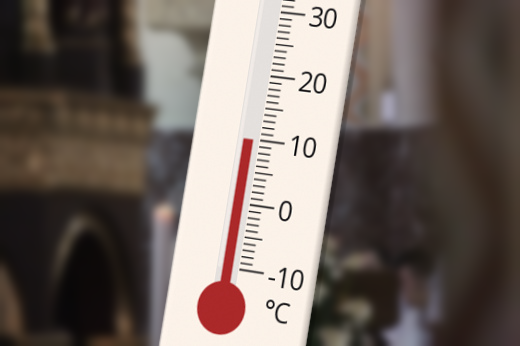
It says 10
